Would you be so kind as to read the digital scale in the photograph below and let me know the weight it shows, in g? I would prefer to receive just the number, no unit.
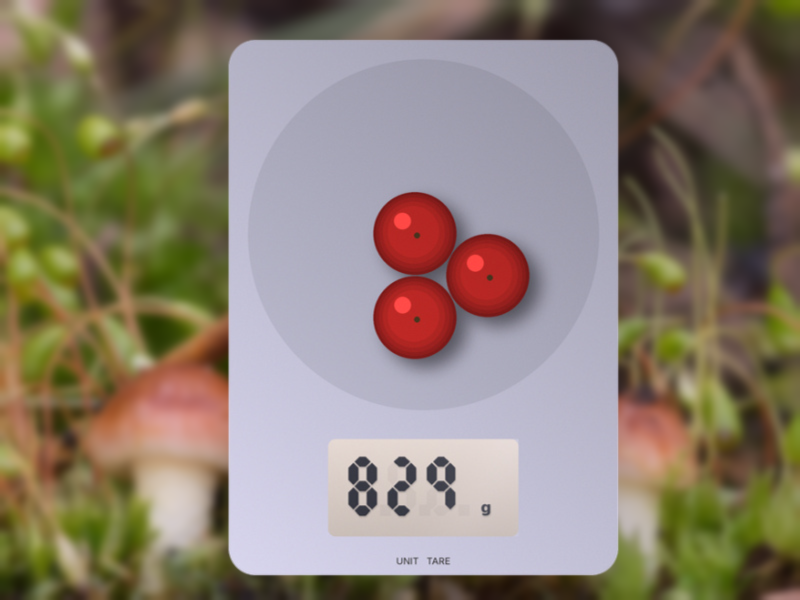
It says 829
